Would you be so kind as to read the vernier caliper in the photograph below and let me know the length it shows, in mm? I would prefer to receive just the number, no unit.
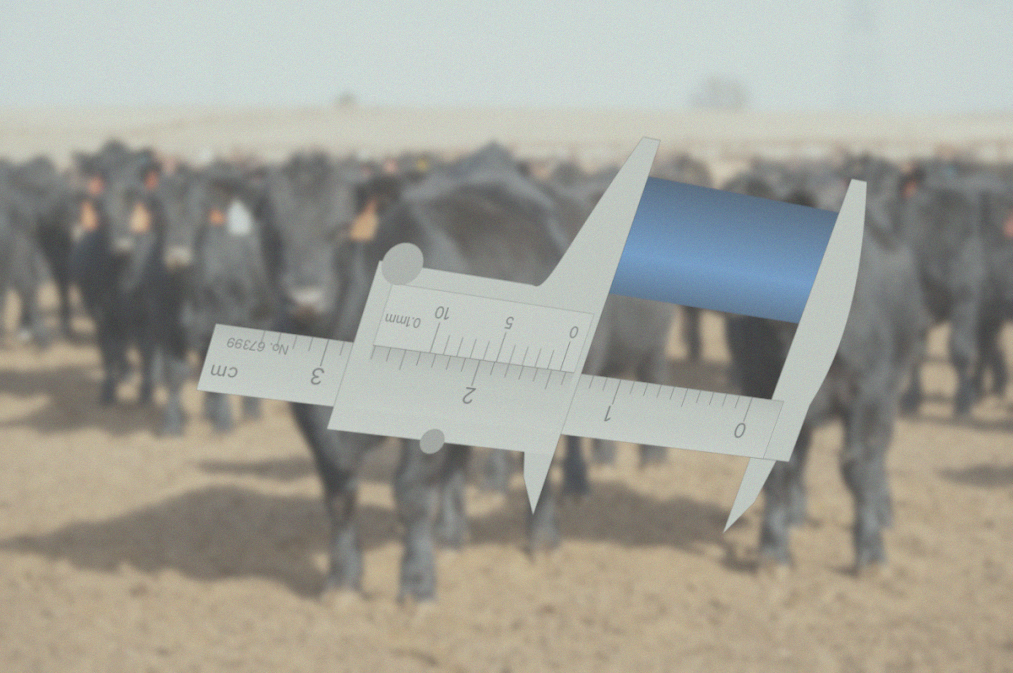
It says 14.4
